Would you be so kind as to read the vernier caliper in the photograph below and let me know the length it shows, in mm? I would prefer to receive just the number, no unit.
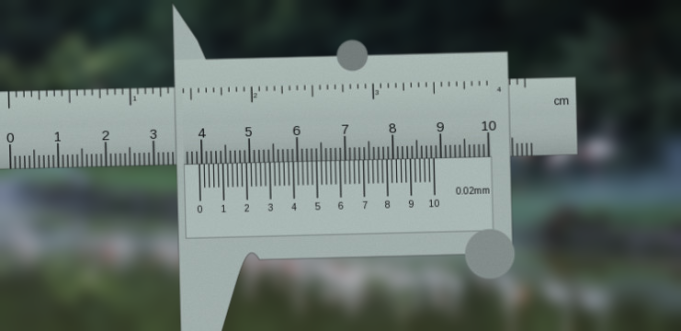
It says 39.5
